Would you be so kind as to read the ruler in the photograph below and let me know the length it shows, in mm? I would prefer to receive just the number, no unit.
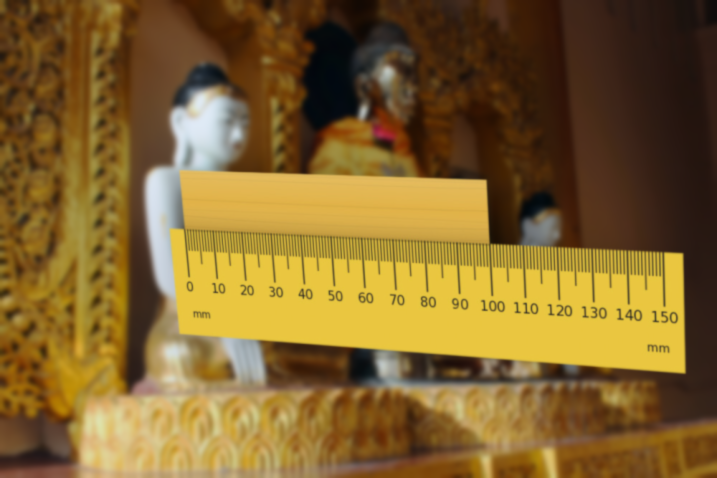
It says 100
